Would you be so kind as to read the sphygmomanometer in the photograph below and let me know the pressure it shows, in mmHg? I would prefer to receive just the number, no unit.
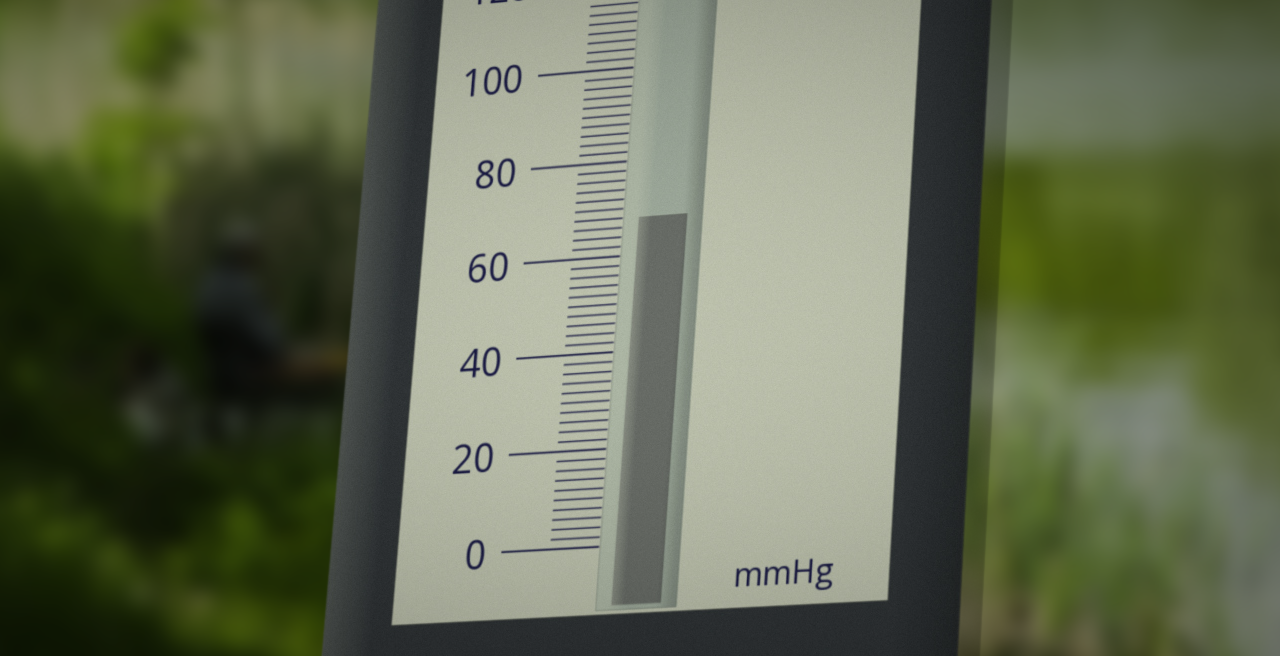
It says 68
